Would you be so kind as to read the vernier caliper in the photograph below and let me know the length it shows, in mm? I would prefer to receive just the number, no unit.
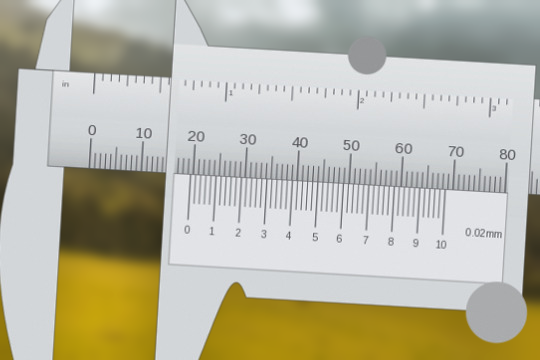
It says 19.5
